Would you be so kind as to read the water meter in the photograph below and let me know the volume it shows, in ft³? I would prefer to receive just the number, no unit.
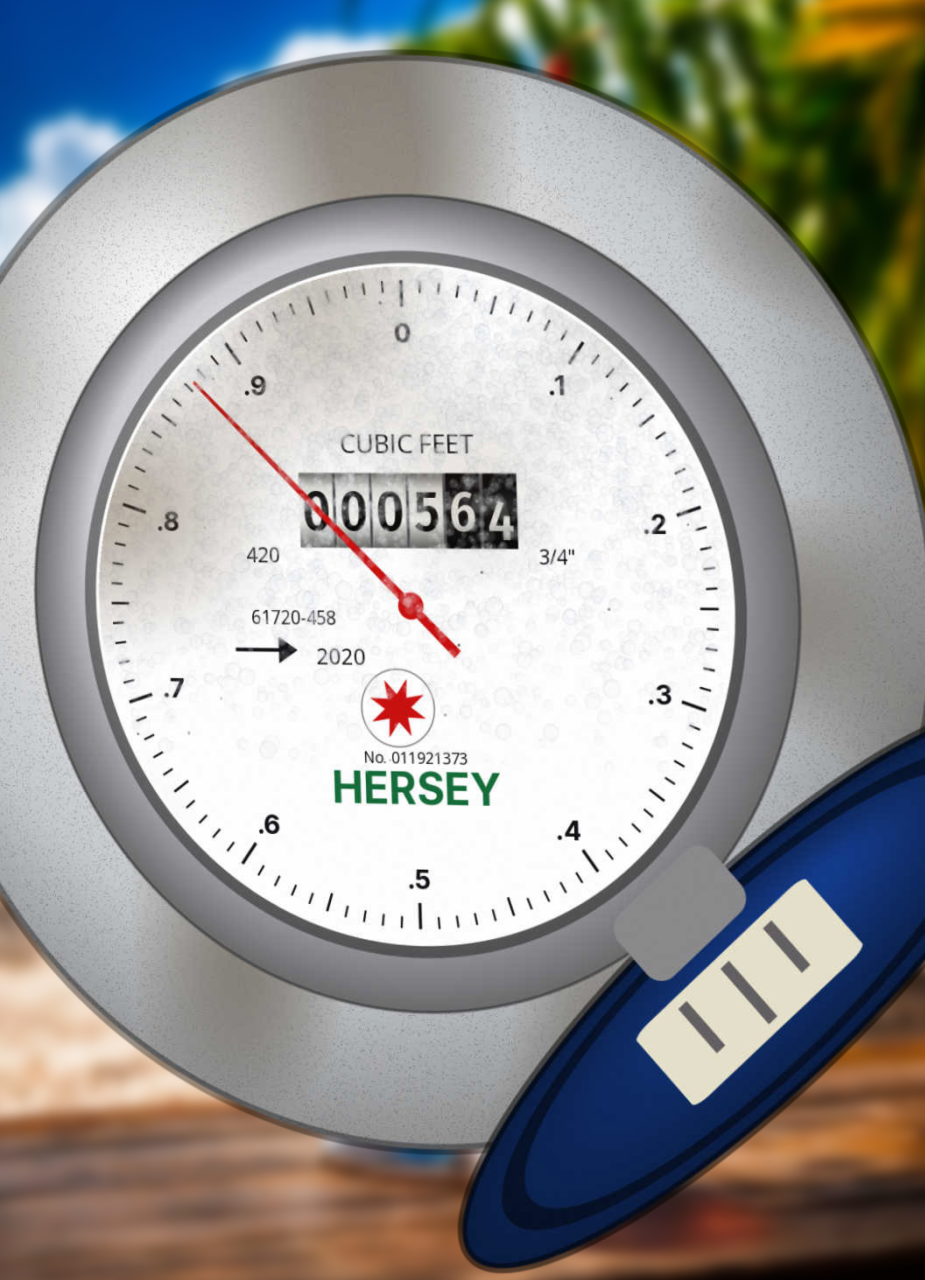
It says 563.87
